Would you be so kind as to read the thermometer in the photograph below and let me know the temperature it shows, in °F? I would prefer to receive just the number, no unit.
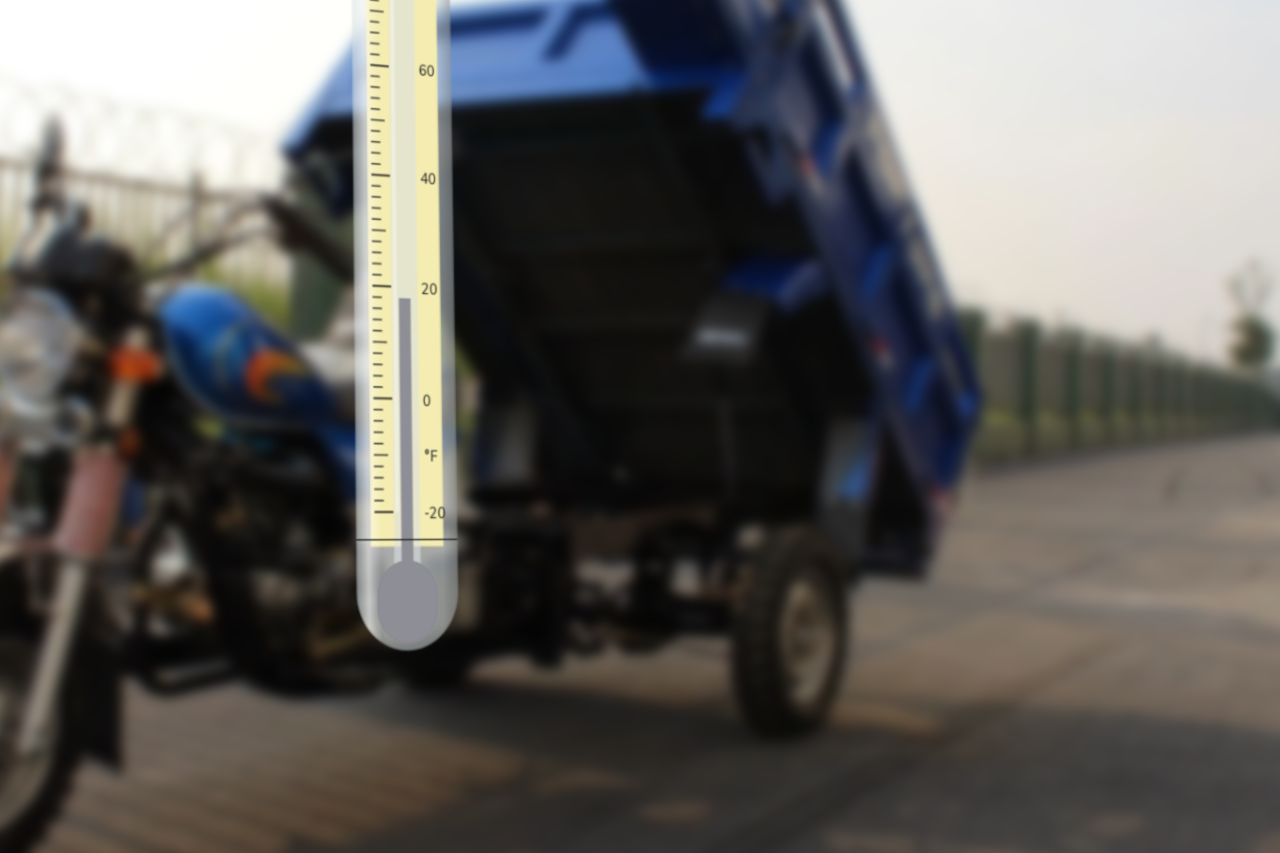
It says 18
